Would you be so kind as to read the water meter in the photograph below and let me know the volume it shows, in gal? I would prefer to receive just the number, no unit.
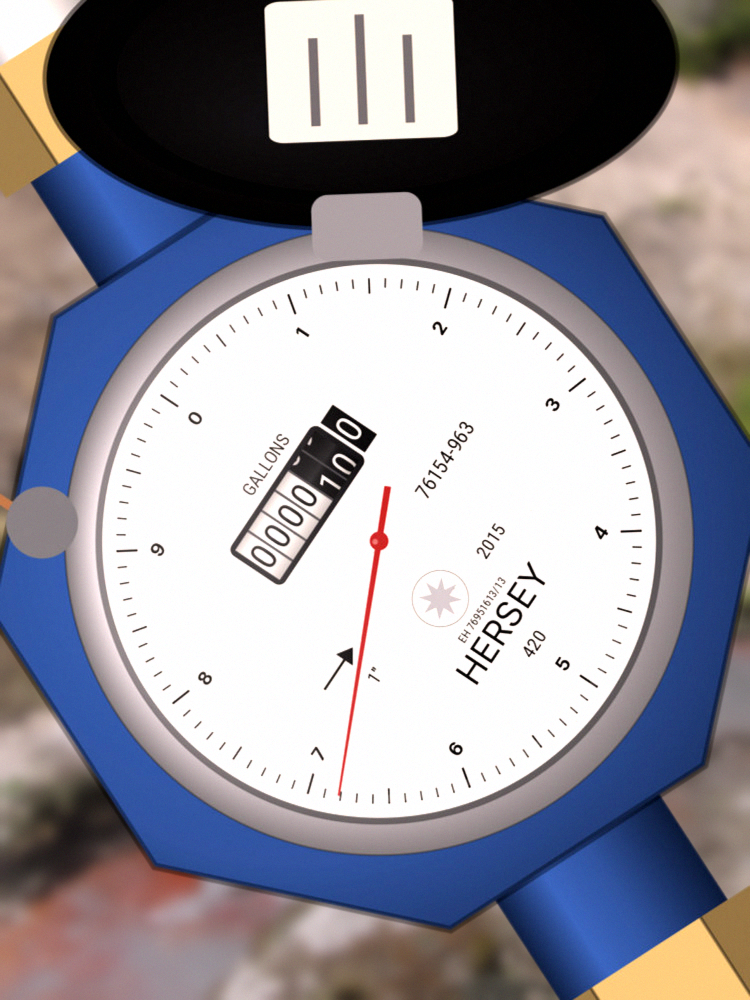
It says 96.8
